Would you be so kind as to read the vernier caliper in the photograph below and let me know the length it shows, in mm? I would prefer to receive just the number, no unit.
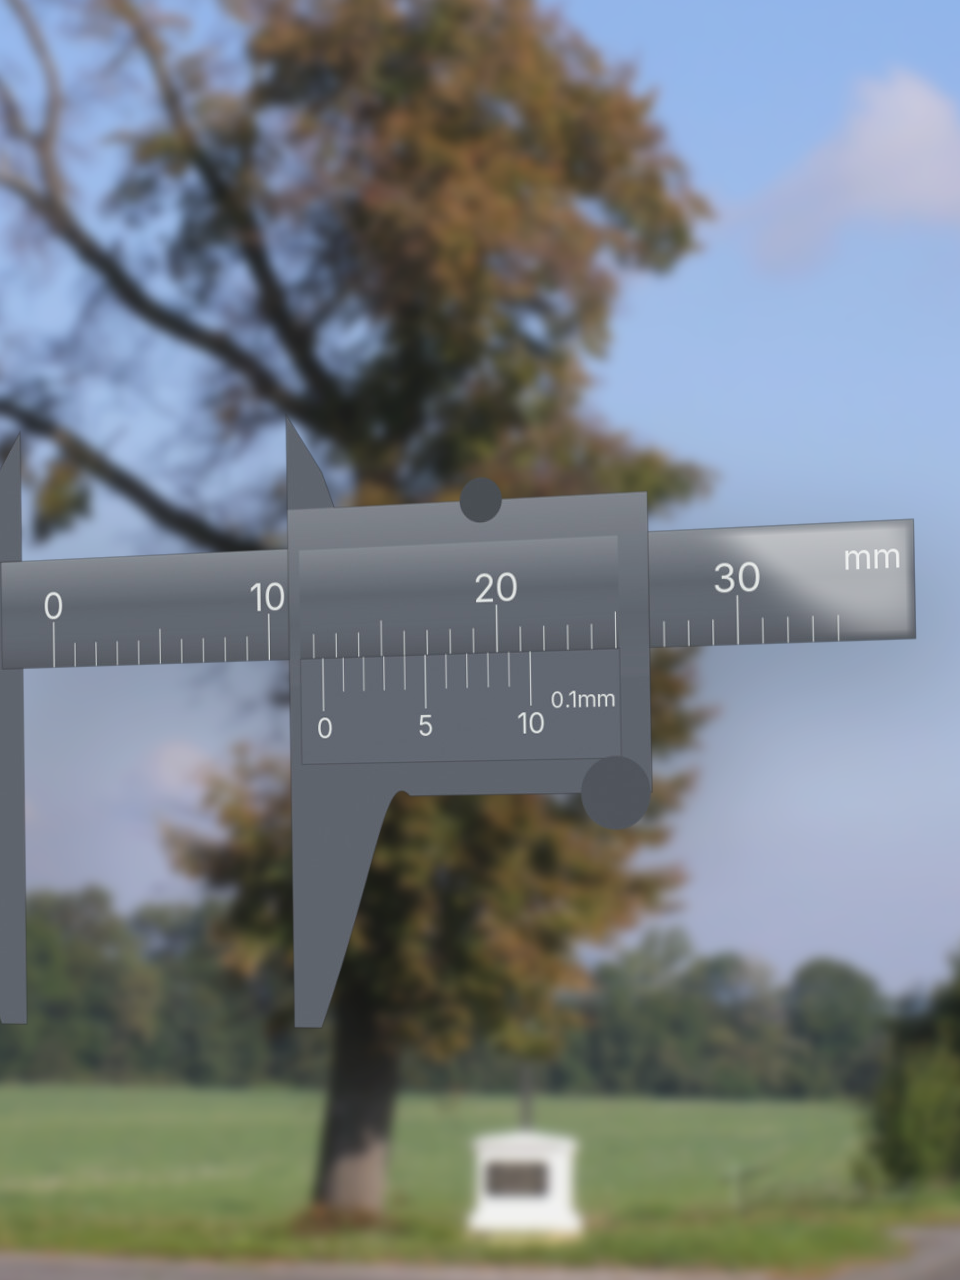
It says 12.4
